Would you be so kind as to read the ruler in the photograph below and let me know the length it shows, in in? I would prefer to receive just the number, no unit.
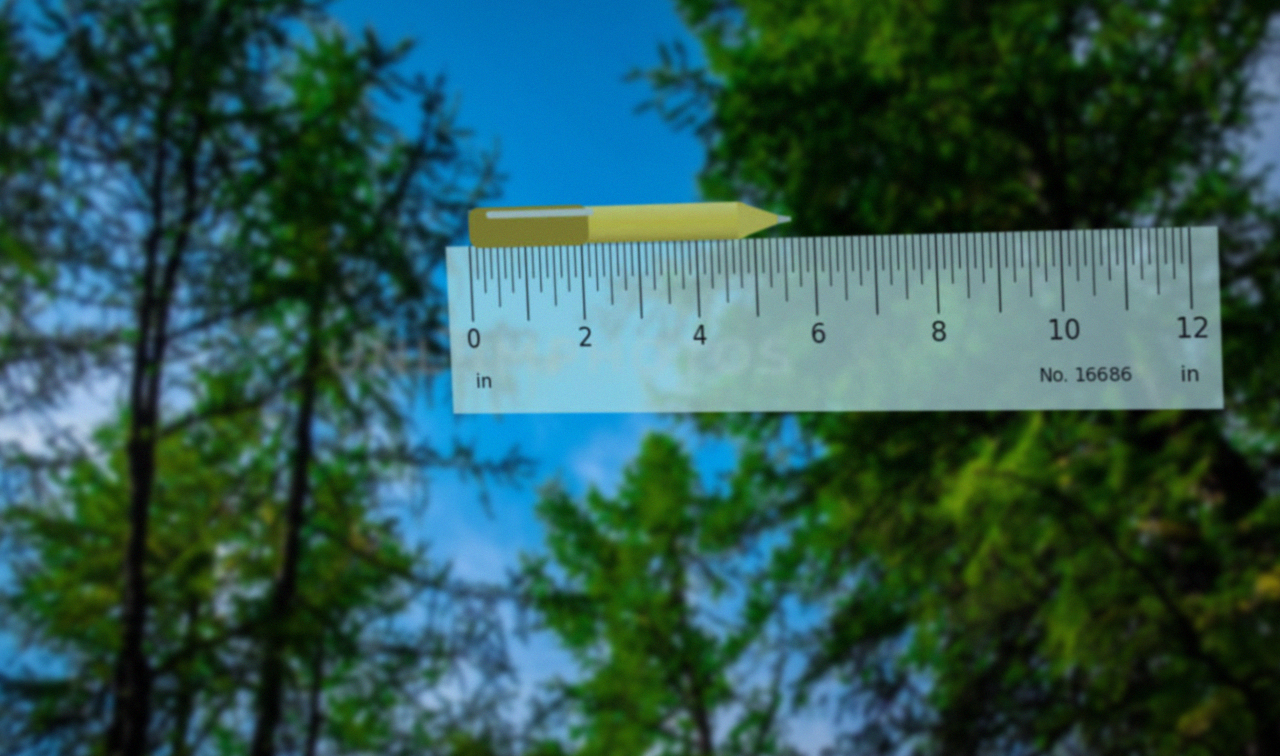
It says 5.625
